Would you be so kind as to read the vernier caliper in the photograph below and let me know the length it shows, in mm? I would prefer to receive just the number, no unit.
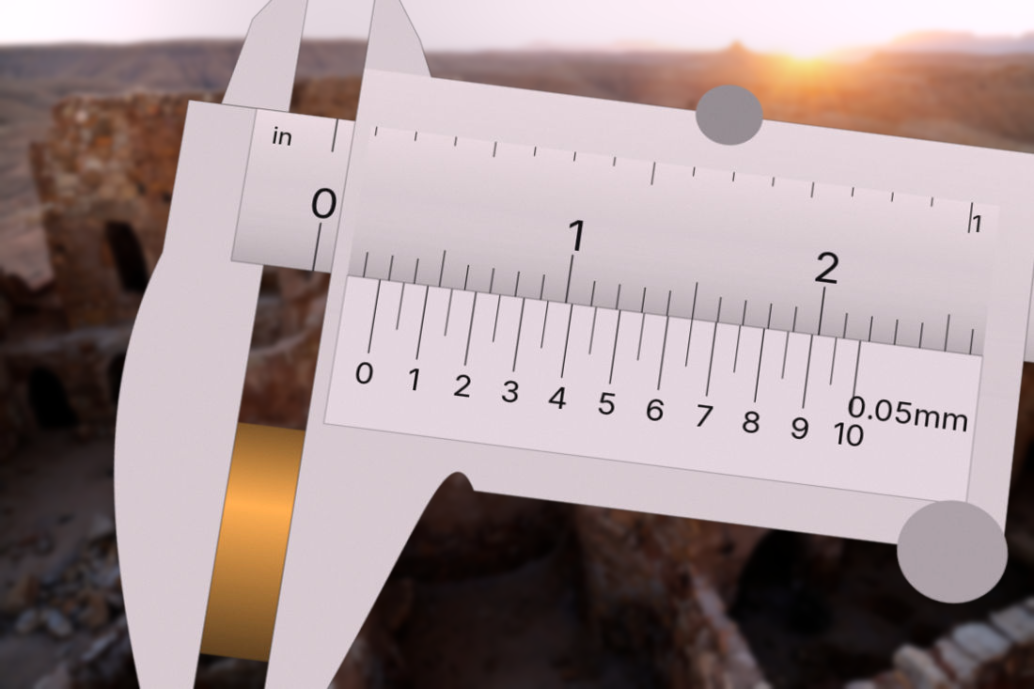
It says 2.65
